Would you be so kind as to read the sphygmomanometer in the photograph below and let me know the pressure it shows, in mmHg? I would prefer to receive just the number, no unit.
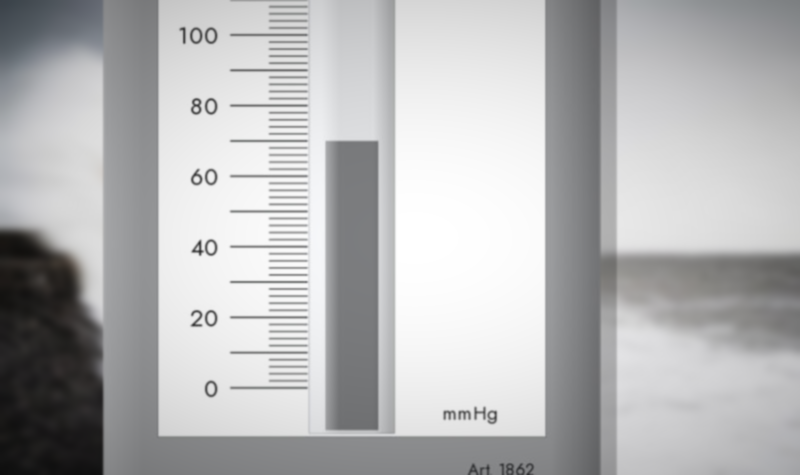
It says 70
